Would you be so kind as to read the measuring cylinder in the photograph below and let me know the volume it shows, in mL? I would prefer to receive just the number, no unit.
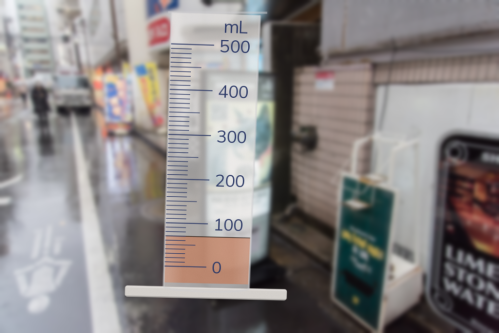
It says 70
